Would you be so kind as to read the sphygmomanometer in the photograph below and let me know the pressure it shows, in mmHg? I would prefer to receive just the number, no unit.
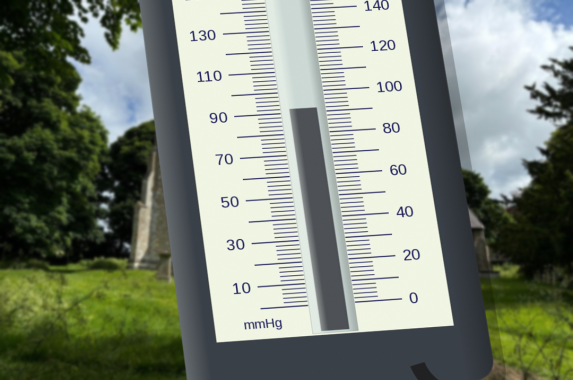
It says 92
